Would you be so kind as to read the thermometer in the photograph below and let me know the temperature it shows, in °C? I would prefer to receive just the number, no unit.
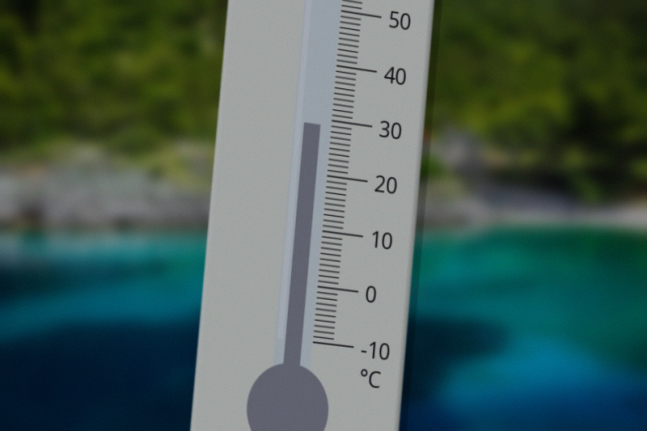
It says 29
